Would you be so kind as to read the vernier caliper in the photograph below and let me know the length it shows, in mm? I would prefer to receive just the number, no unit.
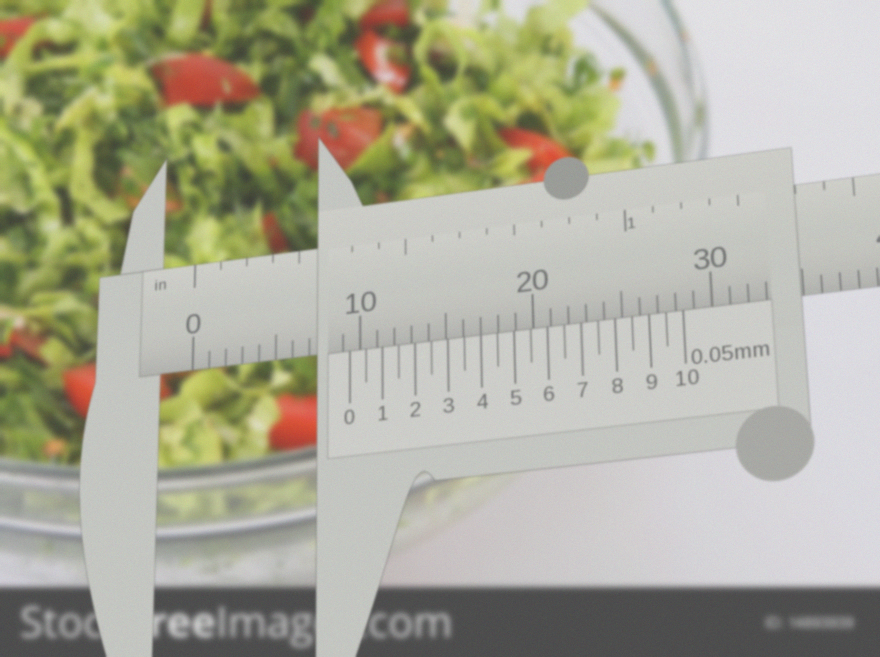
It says 9.4
